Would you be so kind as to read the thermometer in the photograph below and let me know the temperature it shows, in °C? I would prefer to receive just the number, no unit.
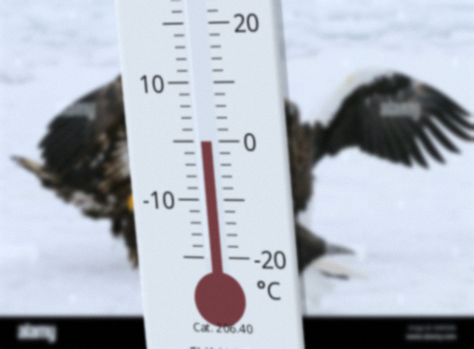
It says 0
